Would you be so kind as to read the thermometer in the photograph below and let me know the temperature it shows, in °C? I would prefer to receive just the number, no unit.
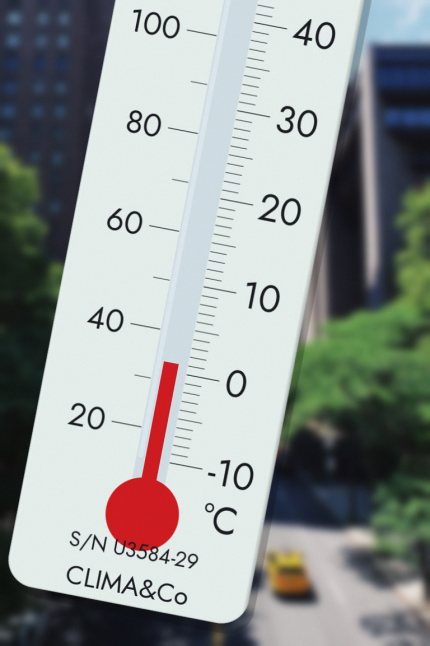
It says 1
